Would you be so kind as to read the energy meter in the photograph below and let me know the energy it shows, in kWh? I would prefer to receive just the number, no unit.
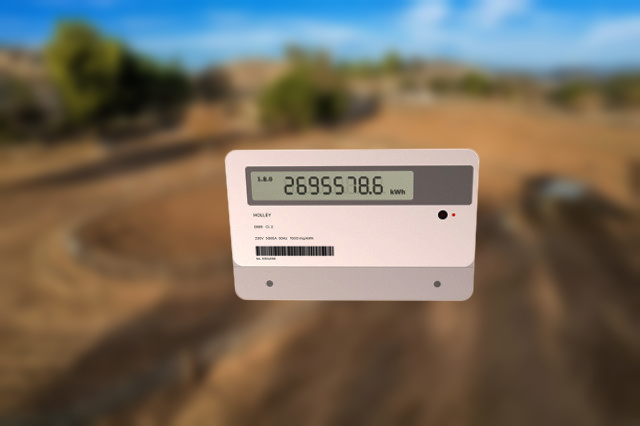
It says 2695578.6
